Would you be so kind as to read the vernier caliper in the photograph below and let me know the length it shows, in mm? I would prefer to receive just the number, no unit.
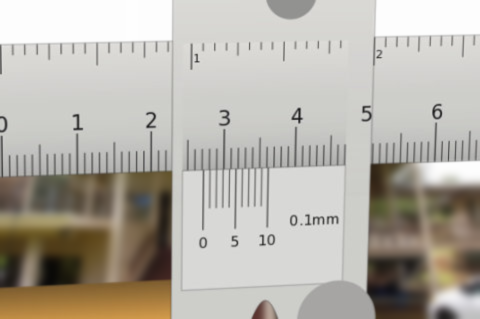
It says 27.2
